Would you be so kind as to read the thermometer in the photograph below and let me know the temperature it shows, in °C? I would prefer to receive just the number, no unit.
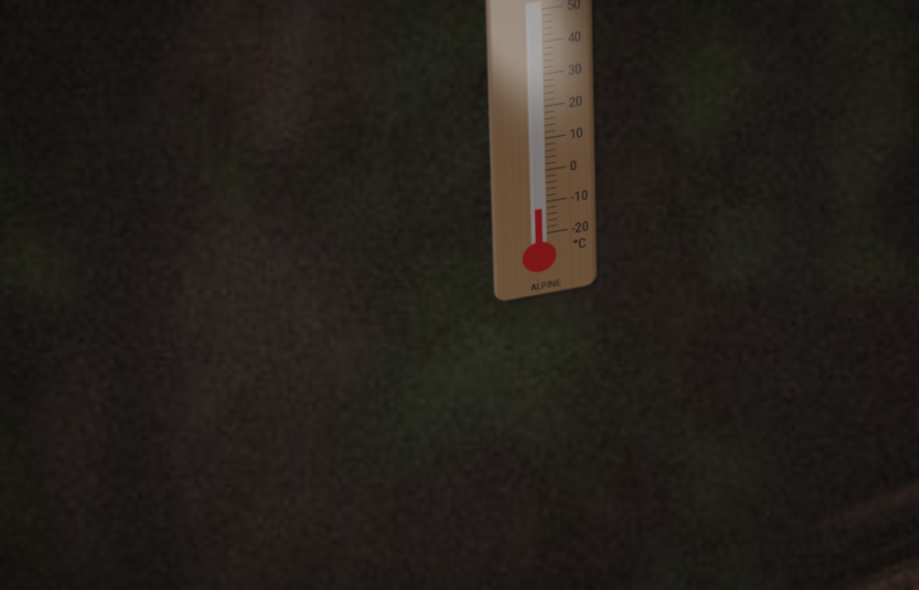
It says -12
